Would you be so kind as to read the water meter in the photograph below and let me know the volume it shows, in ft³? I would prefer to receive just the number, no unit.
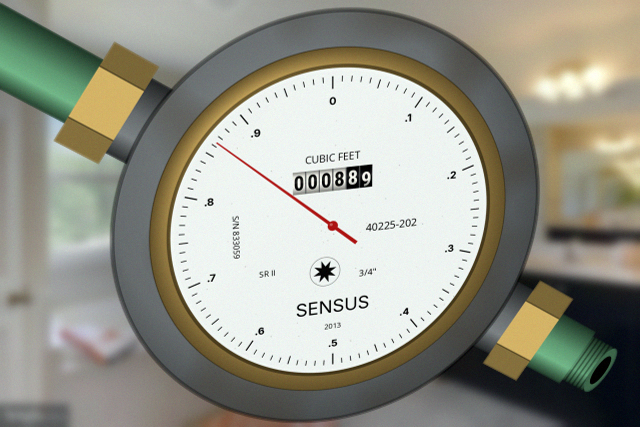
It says 888.86
